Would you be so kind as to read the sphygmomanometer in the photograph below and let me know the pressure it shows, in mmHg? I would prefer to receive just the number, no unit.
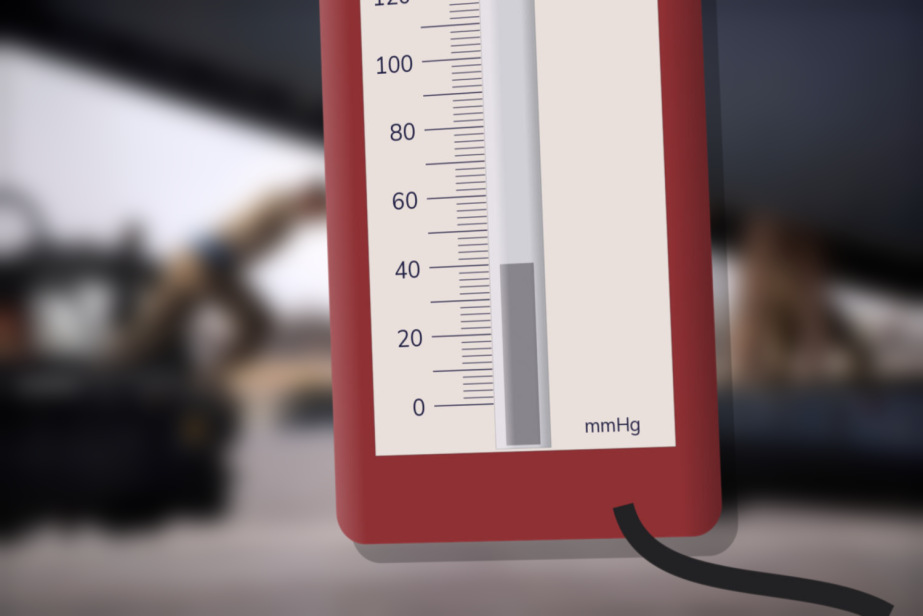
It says 40
